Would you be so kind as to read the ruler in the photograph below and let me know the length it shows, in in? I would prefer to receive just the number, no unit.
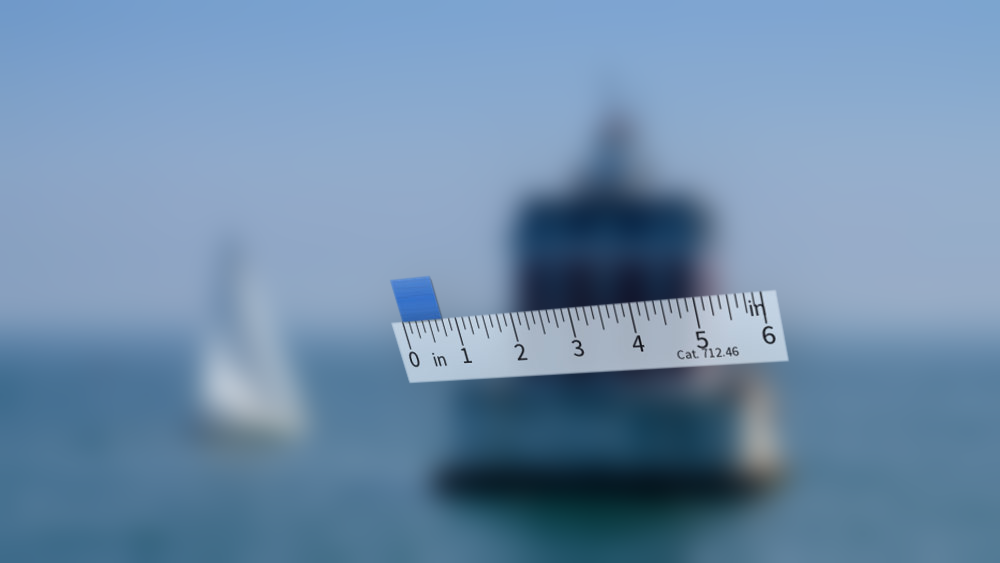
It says 0.75
